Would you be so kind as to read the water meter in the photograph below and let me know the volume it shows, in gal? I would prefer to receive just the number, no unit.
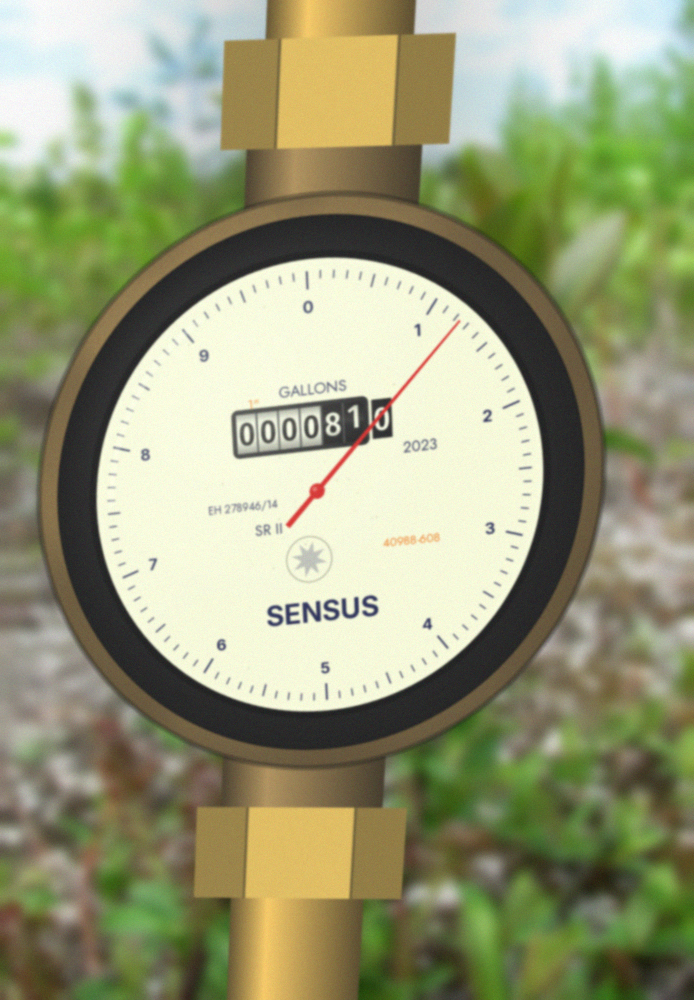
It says 811.2
